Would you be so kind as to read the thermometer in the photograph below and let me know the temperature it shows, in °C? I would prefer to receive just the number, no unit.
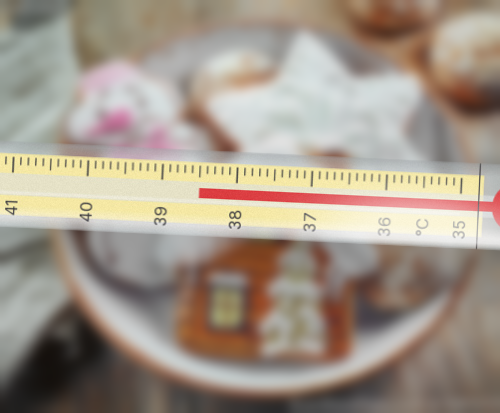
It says 38.5
